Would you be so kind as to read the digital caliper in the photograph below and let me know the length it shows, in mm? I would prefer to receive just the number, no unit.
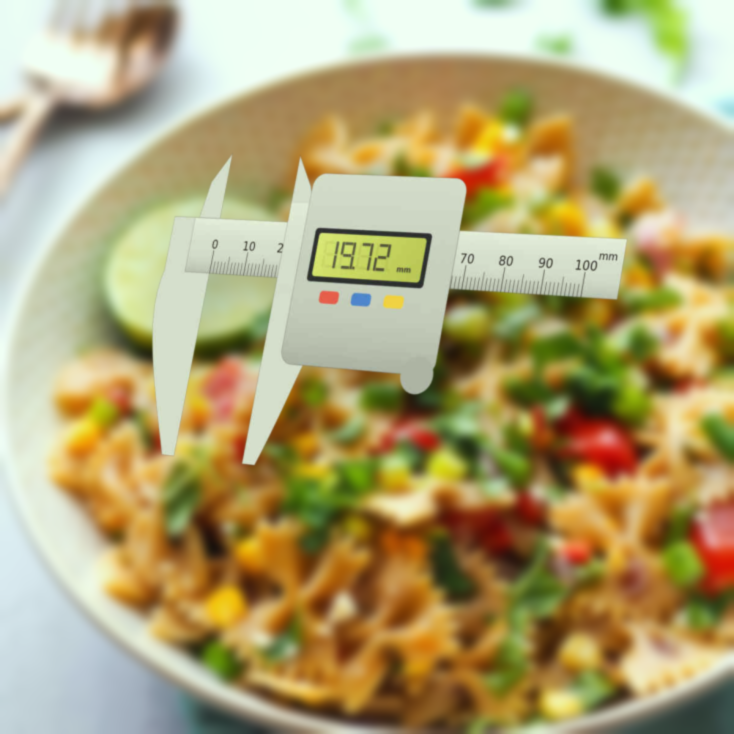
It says 19.72
